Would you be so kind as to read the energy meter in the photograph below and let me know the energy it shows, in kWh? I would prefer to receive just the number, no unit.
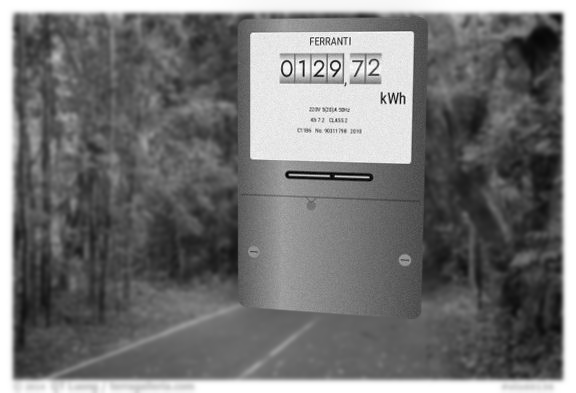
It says 129.72
